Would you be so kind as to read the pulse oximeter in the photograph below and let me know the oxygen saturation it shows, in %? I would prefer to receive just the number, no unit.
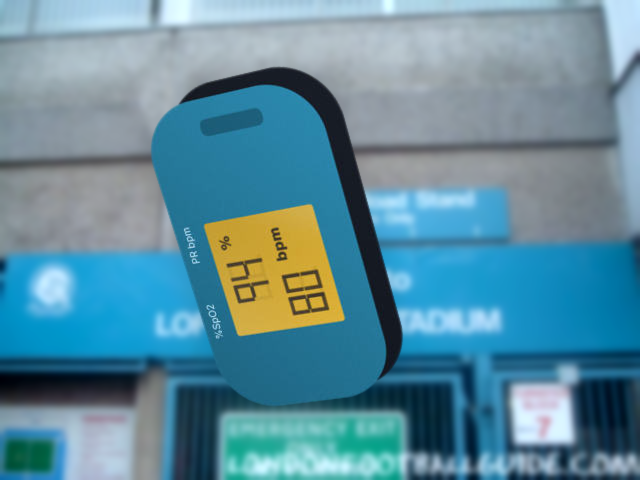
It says 94
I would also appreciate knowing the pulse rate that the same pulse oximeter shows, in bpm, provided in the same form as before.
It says 80
